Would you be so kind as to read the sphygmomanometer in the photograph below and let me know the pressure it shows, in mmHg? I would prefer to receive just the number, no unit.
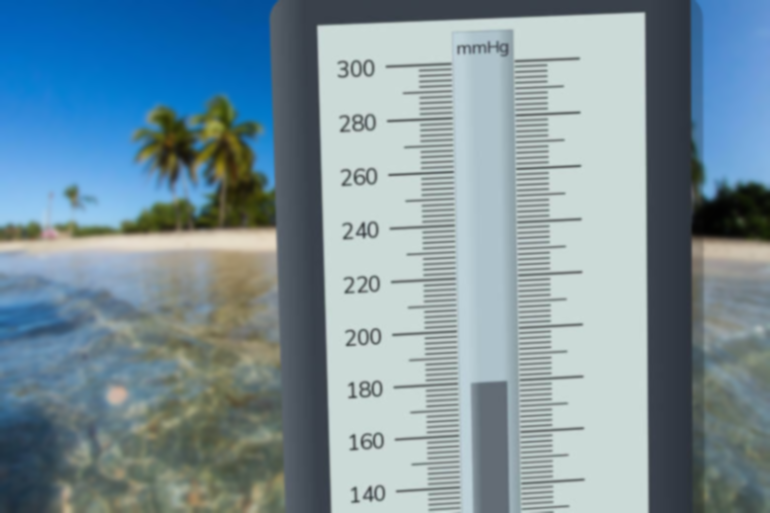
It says 180
